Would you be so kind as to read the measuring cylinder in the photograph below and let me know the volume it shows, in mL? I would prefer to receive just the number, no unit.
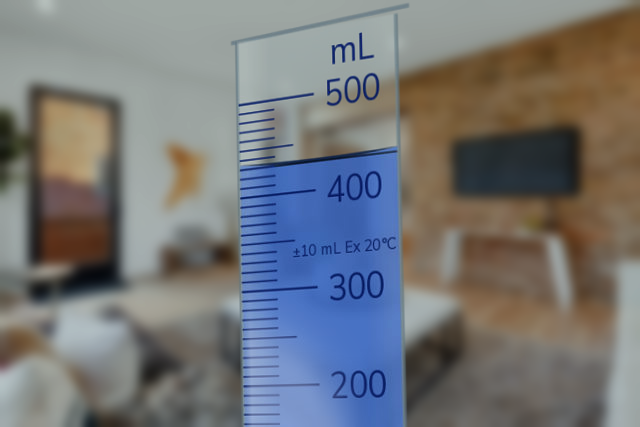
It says 430
